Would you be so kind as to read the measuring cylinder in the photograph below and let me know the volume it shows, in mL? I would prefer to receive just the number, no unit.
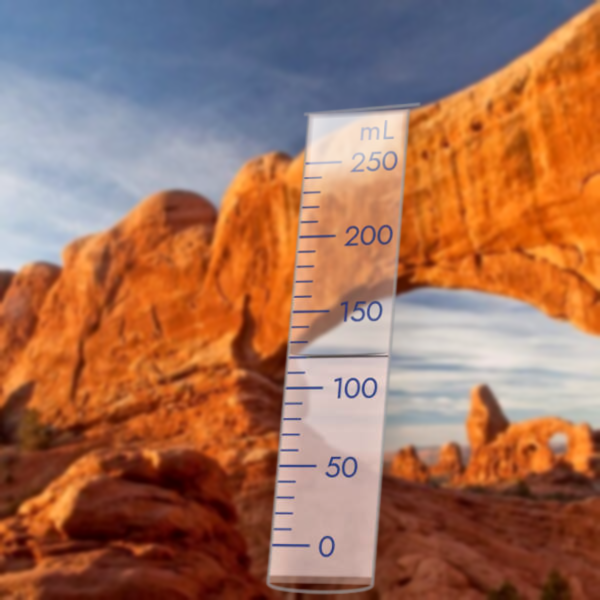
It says 120
